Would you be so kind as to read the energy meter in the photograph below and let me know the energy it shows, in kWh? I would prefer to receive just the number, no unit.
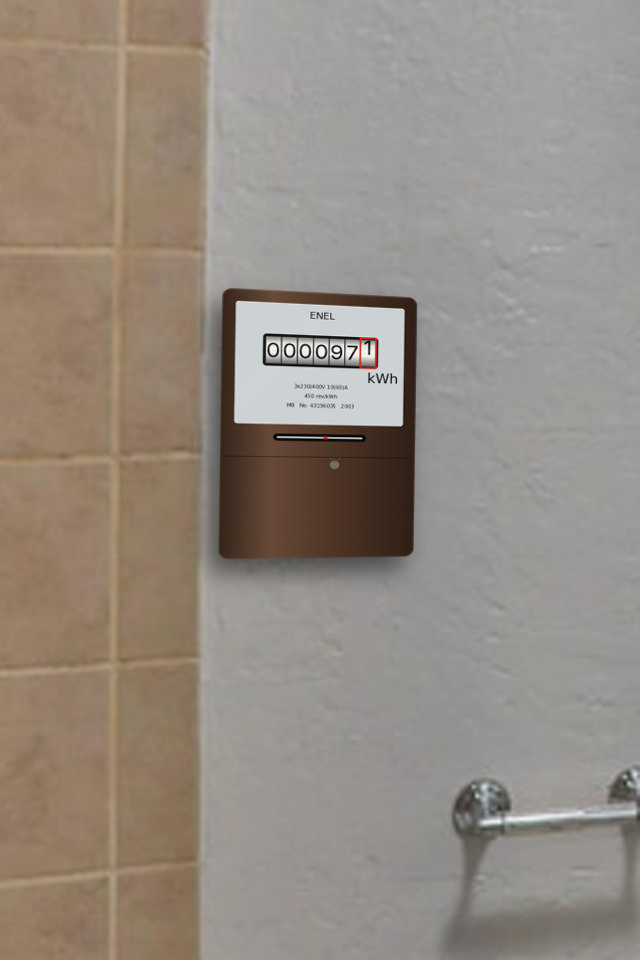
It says 97.1
